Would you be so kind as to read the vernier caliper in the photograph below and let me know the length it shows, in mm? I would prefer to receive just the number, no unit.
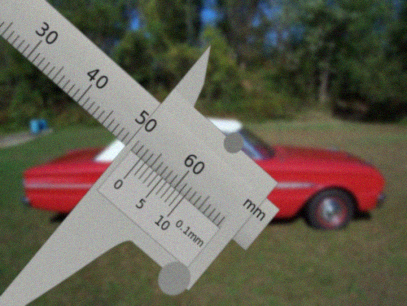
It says 53.0
